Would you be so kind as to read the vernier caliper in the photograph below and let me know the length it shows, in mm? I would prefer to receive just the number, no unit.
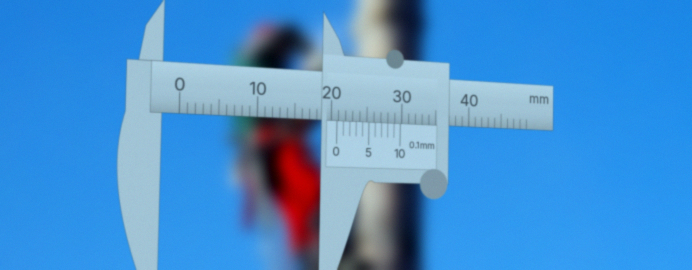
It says 20.8
